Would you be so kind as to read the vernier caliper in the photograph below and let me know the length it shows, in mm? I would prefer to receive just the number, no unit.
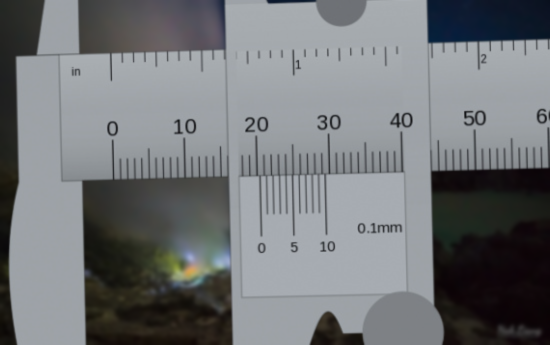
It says 20.4
